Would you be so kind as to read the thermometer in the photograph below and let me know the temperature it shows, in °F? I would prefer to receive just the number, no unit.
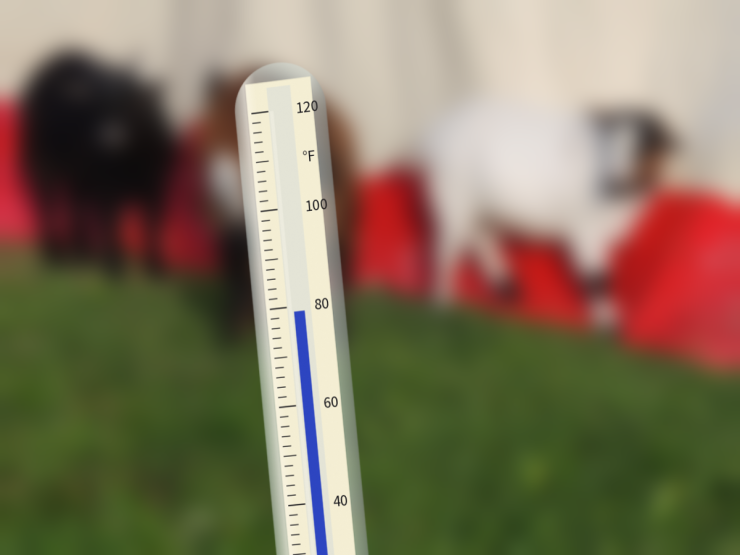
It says 79
